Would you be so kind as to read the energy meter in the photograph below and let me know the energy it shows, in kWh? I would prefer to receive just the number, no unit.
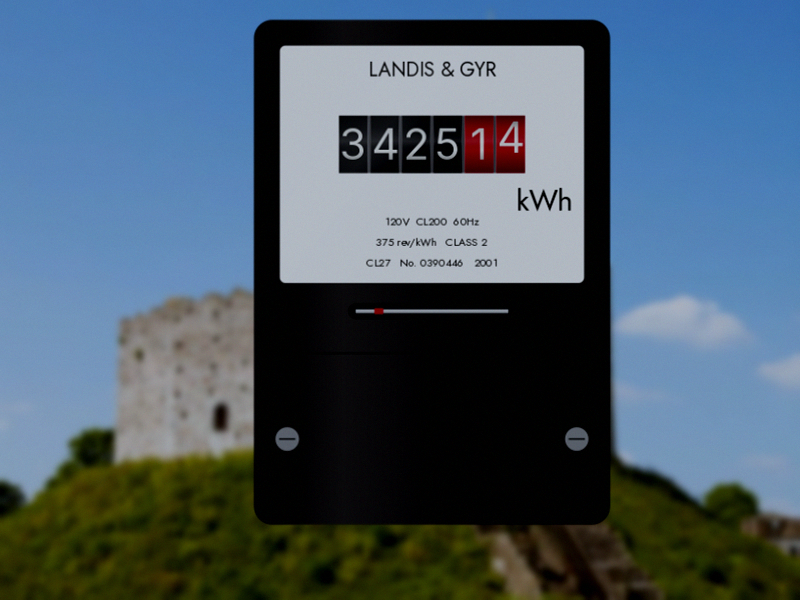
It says 3425.14
